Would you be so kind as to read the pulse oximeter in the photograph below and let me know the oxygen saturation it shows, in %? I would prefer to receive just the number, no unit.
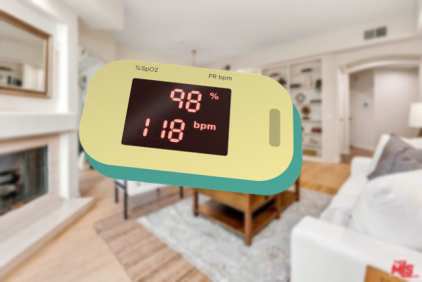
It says 98
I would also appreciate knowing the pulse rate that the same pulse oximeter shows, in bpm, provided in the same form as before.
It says 118
